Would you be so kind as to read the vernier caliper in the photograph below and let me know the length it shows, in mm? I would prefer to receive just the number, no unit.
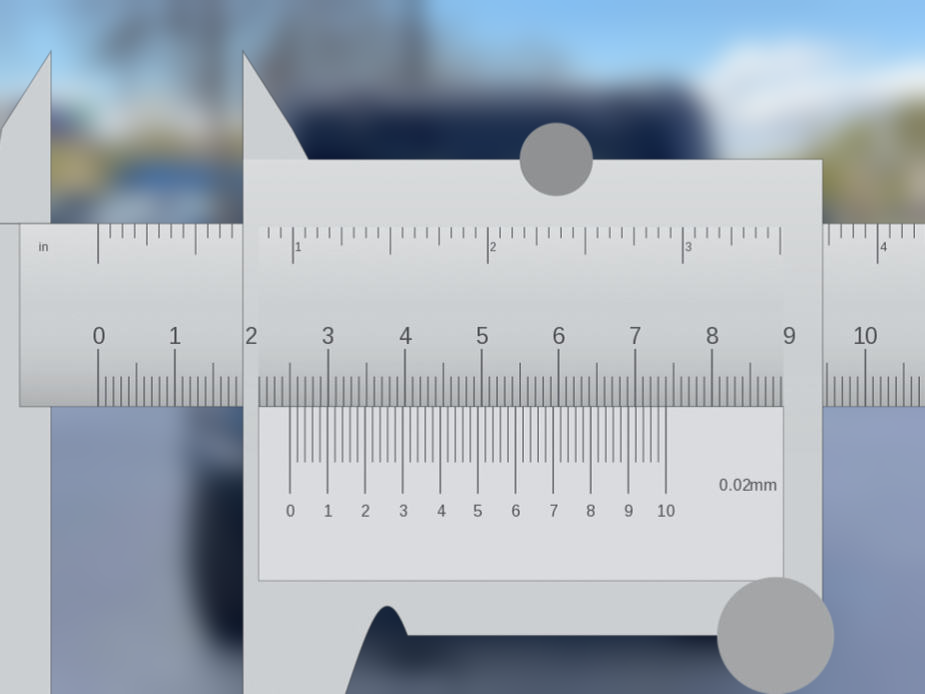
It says 25.0
